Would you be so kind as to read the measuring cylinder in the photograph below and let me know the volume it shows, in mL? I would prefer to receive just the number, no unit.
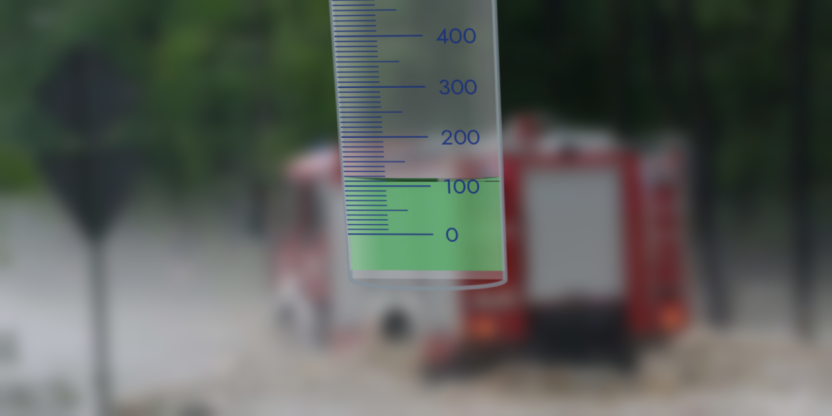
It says 110
